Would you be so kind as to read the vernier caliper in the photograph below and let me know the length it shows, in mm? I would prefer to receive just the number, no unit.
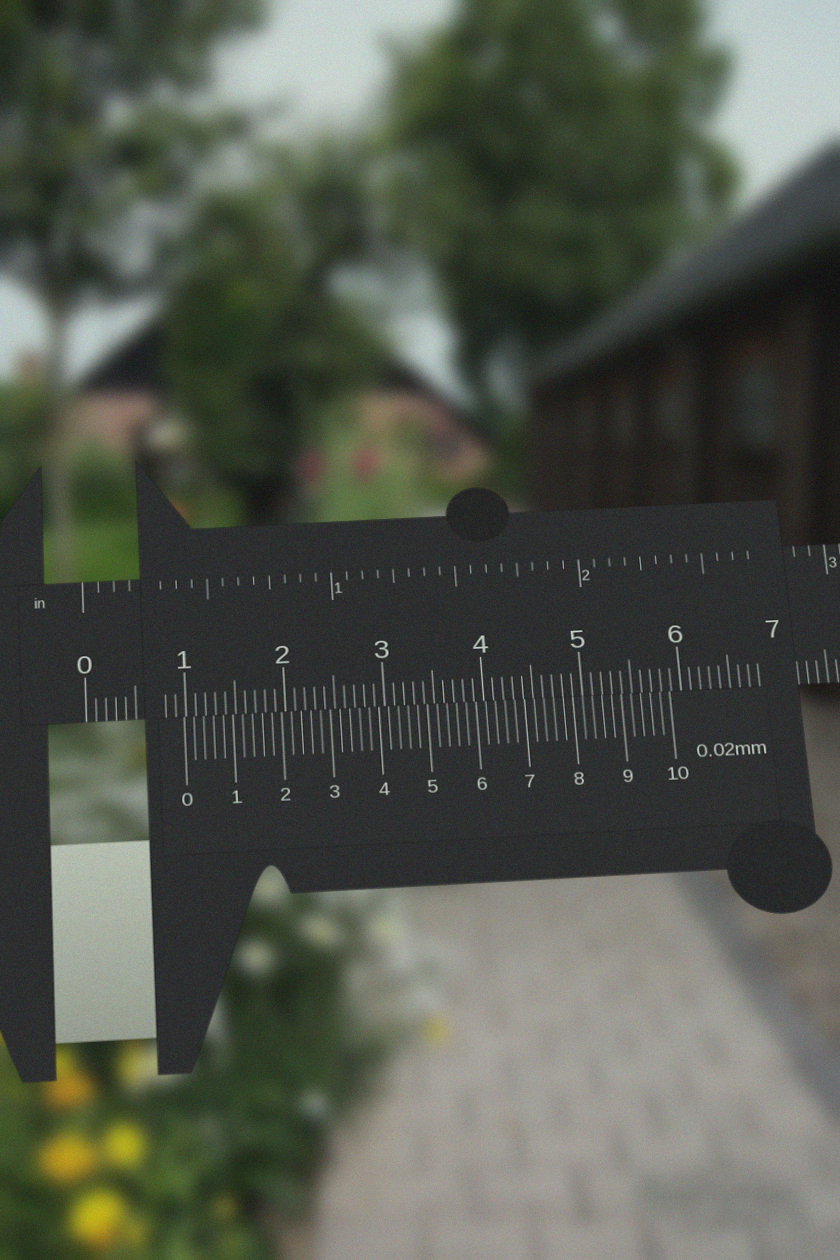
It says 9.8
